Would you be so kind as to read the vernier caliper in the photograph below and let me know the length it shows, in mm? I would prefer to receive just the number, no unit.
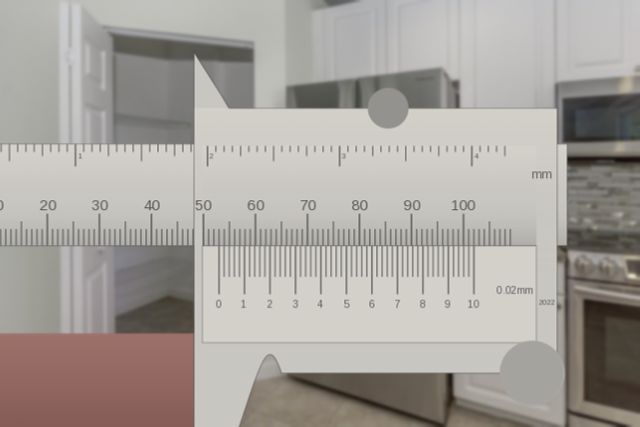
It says 53.0
